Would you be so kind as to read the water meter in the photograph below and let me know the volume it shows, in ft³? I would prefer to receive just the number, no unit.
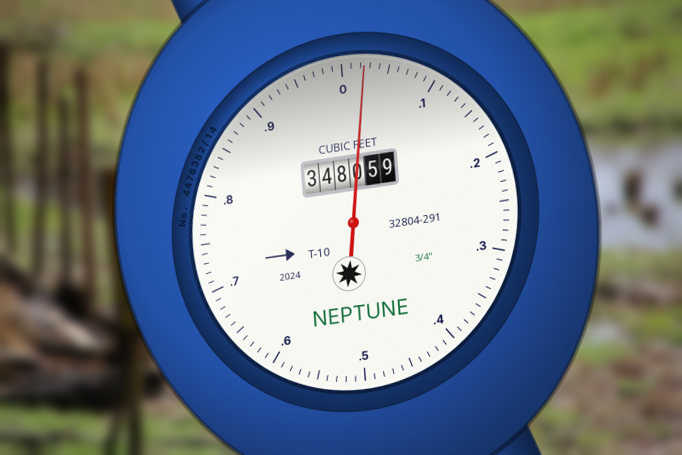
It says 348059.02
